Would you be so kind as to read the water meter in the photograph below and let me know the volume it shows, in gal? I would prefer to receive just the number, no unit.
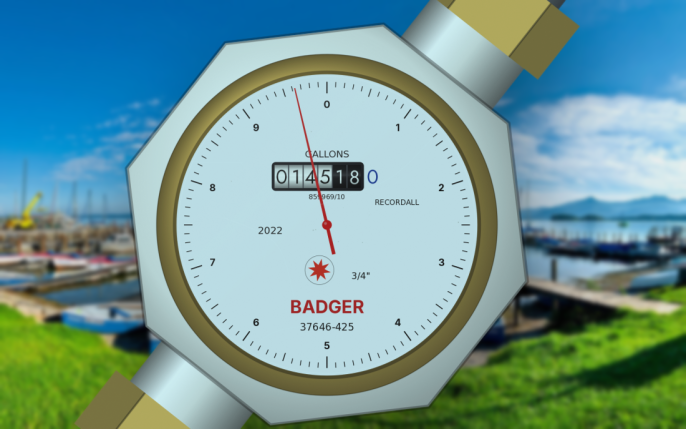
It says 145179.6
